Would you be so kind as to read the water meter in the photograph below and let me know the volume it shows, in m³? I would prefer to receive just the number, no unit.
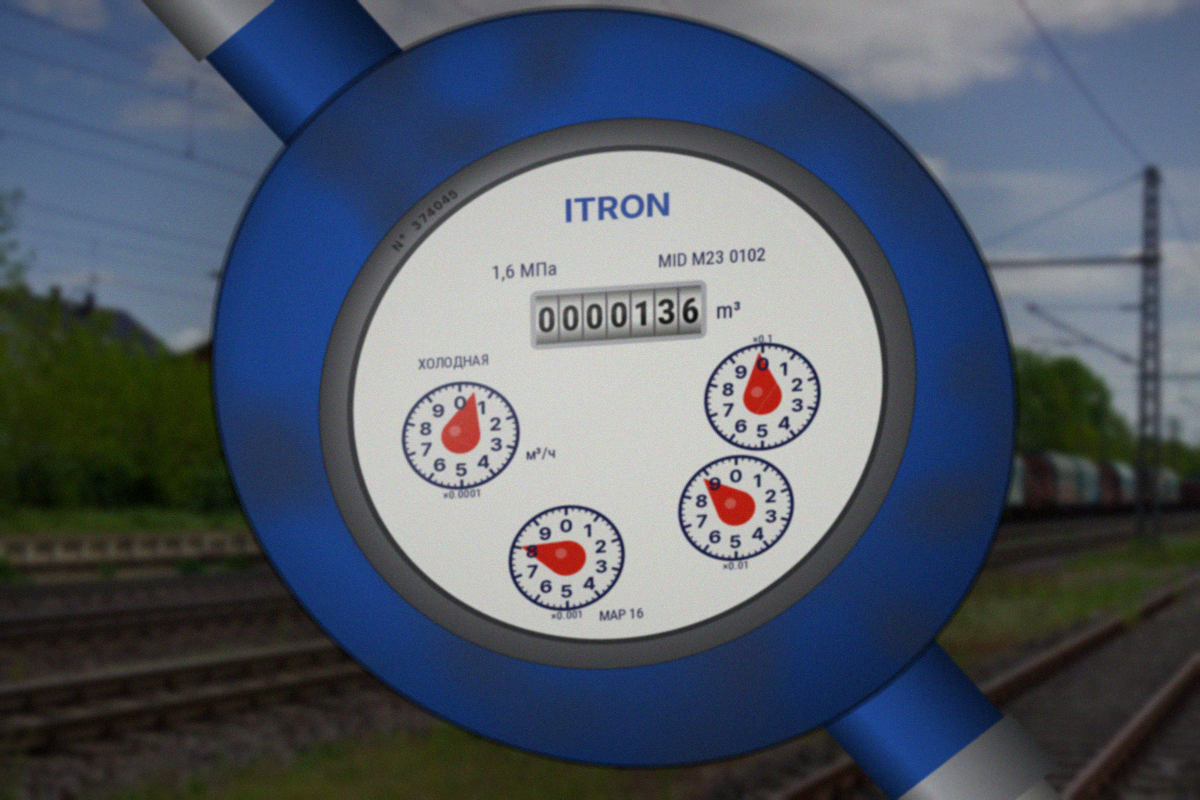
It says 135.9880
